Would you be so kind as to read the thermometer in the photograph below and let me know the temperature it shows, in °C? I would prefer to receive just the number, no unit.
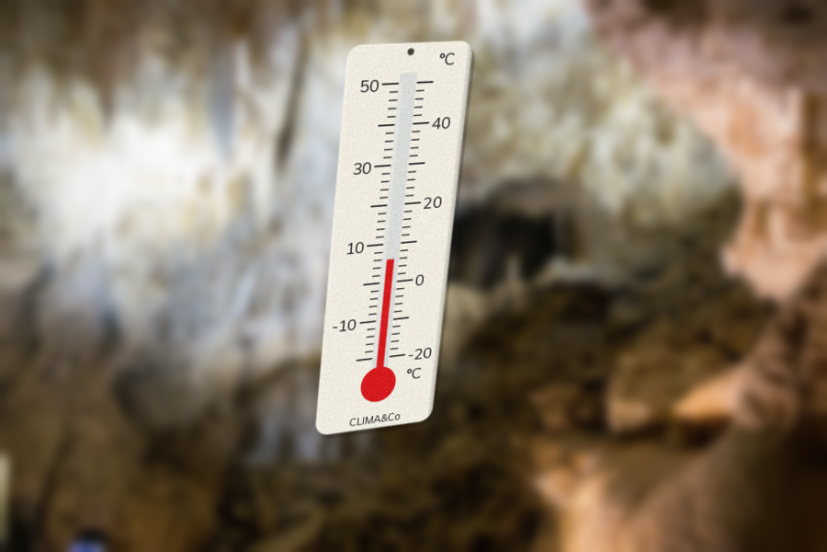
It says 6
